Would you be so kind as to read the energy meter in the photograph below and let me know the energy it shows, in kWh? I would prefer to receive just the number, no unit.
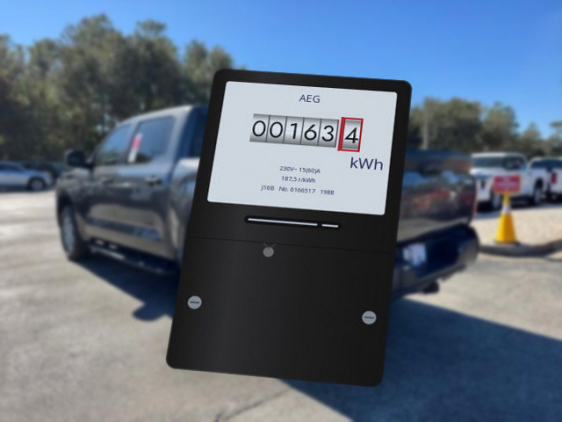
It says 163.4
